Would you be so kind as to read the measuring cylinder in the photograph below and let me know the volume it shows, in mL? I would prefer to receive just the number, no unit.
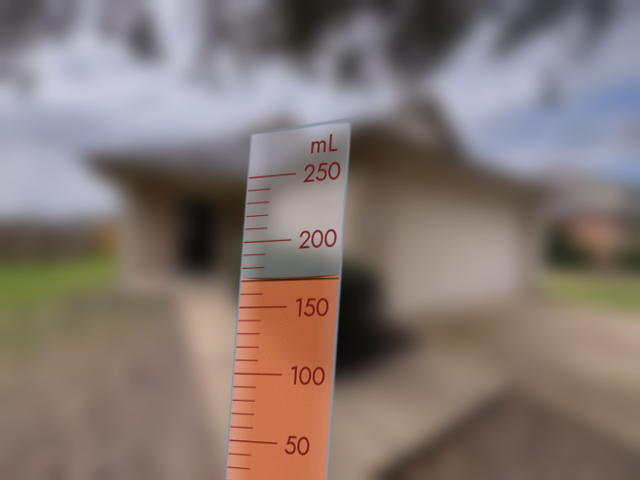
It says 170
